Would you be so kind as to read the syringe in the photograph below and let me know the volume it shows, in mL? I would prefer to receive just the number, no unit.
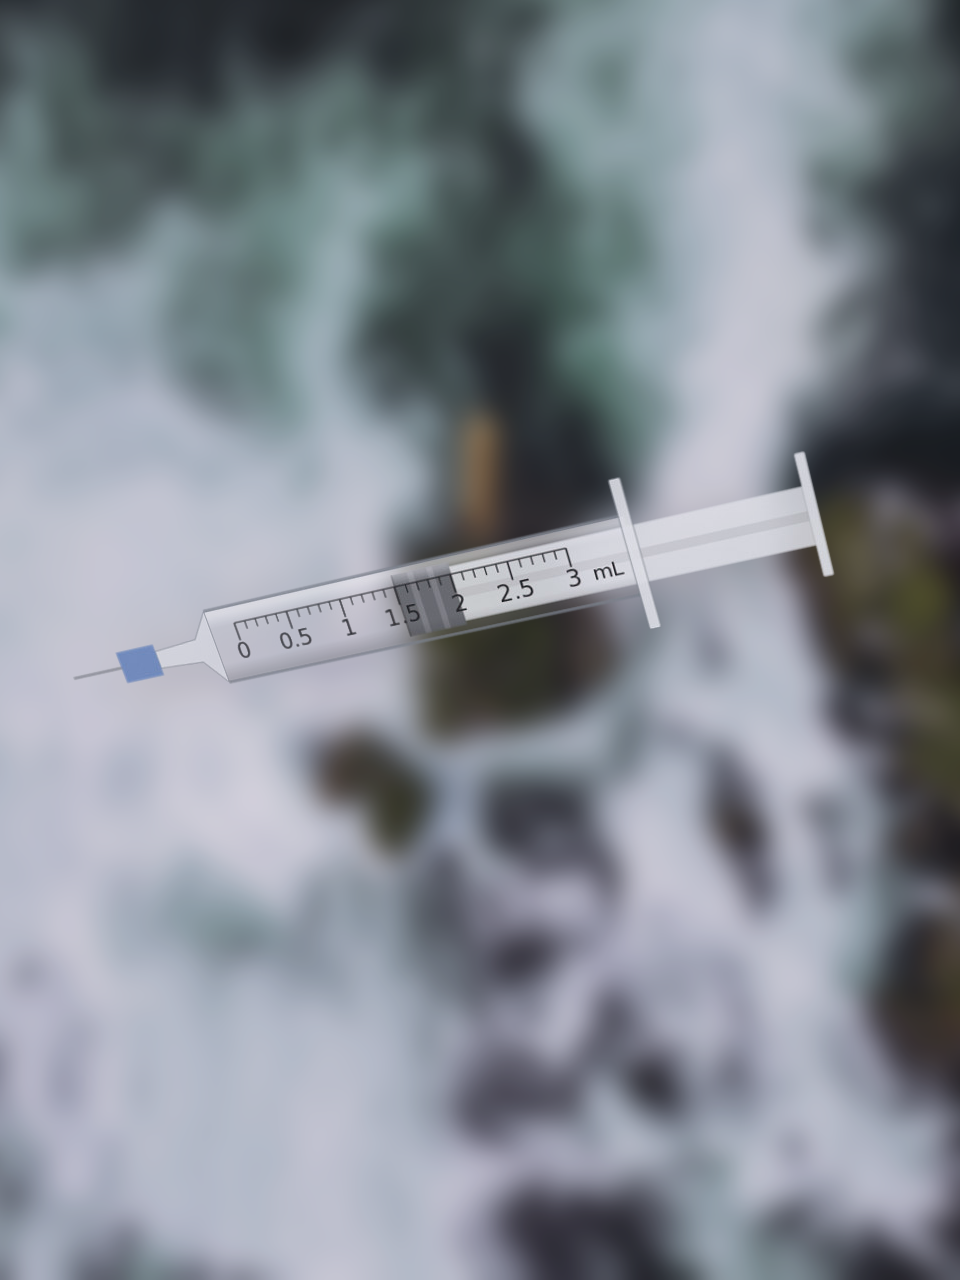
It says 1.5
